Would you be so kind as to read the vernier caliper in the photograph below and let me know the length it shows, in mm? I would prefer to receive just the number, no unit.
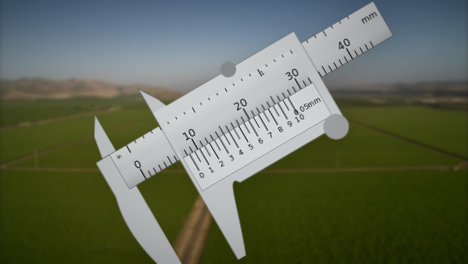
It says 8.4
